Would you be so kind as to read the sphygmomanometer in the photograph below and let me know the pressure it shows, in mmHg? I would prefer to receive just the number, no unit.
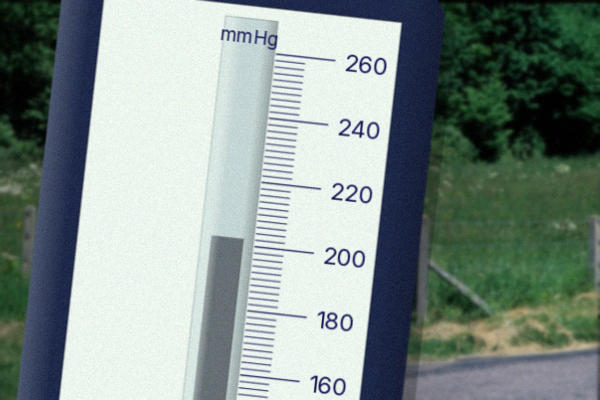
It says 202
